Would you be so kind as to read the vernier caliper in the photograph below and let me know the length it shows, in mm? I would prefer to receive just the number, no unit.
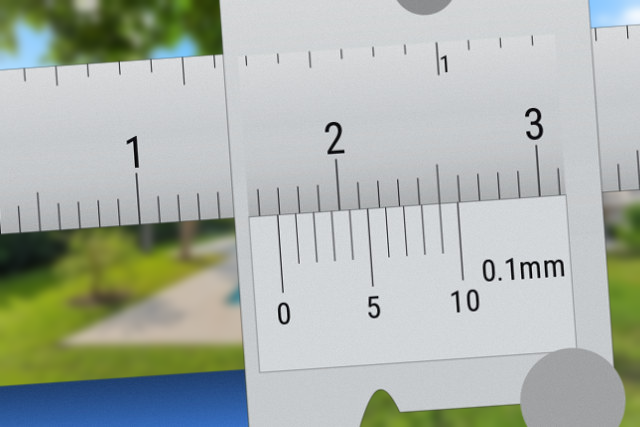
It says 16.9
